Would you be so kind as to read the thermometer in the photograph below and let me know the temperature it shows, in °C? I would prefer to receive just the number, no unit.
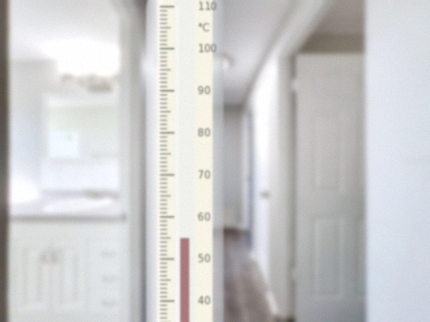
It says 55
